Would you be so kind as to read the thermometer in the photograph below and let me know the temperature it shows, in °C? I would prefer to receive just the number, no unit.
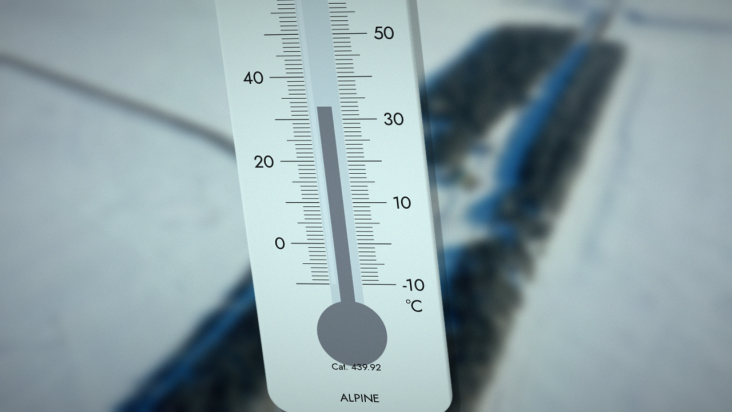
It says 33
